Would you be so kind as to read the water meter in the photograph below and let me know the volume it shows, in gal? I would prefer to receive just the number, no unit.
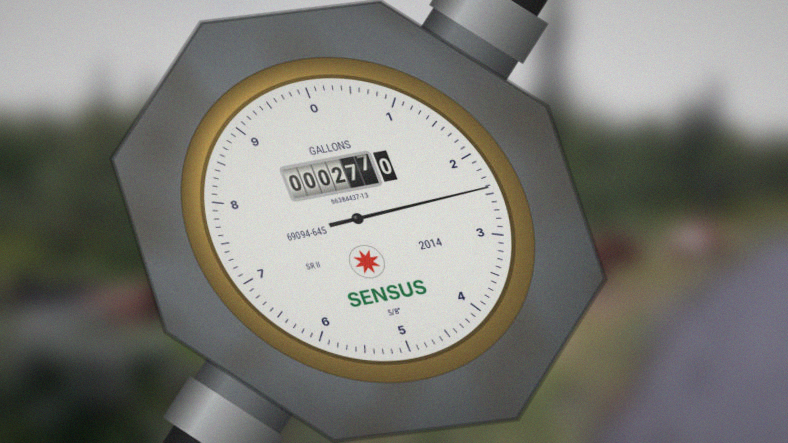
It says 2772.4
